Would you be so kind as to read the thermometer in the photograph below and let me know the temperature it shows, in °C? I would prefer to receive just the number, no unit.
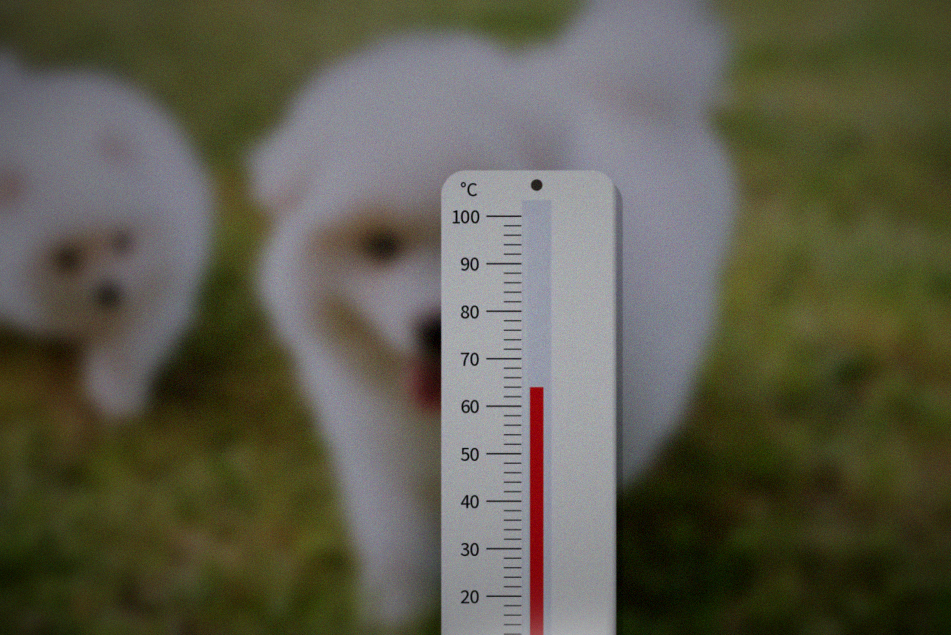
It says 64
